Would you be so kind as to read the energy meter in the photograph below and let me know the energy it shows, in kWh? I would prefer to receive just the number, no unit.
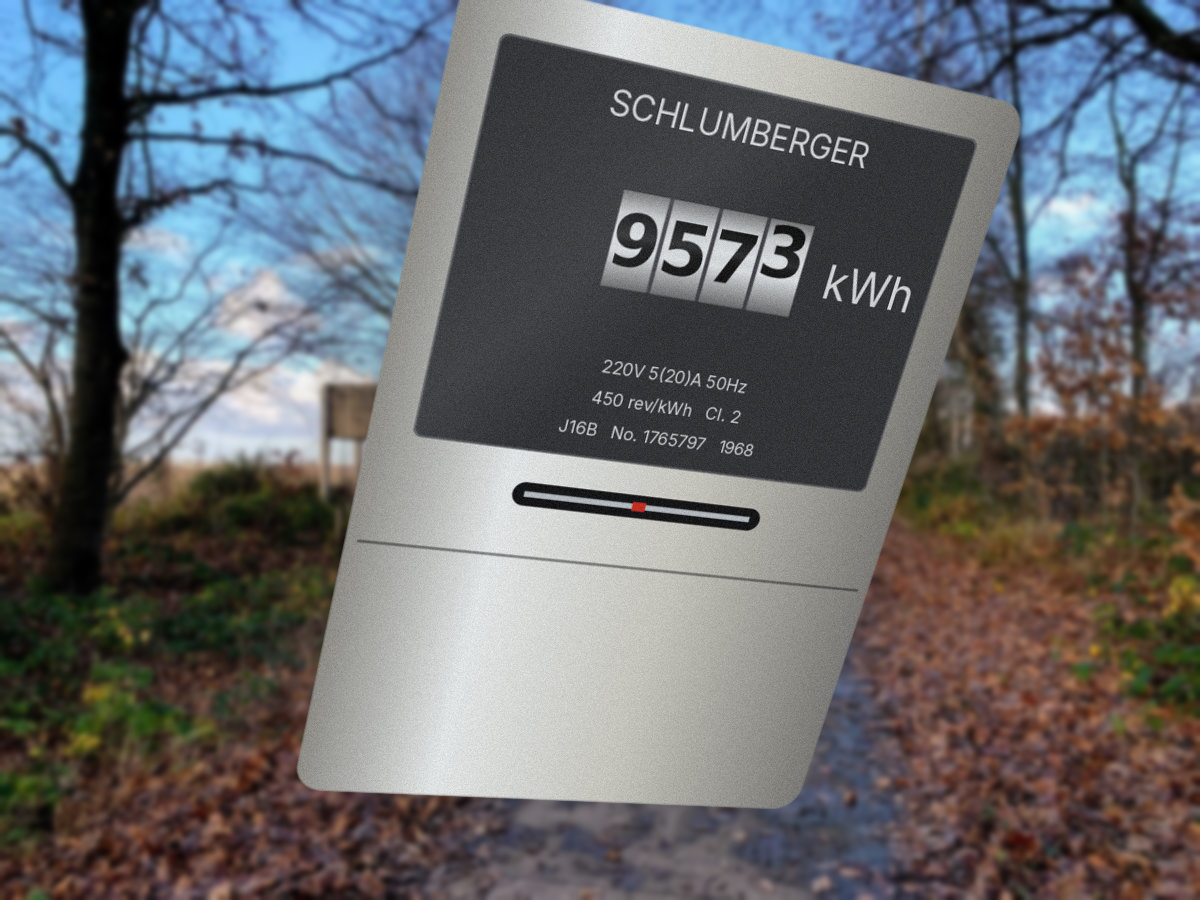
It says 9573
